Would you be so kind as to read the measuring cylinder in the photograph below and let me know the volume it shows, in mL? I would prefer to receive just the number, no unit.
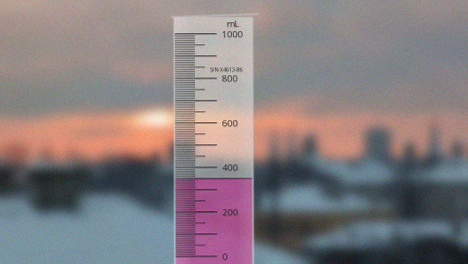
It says 350
